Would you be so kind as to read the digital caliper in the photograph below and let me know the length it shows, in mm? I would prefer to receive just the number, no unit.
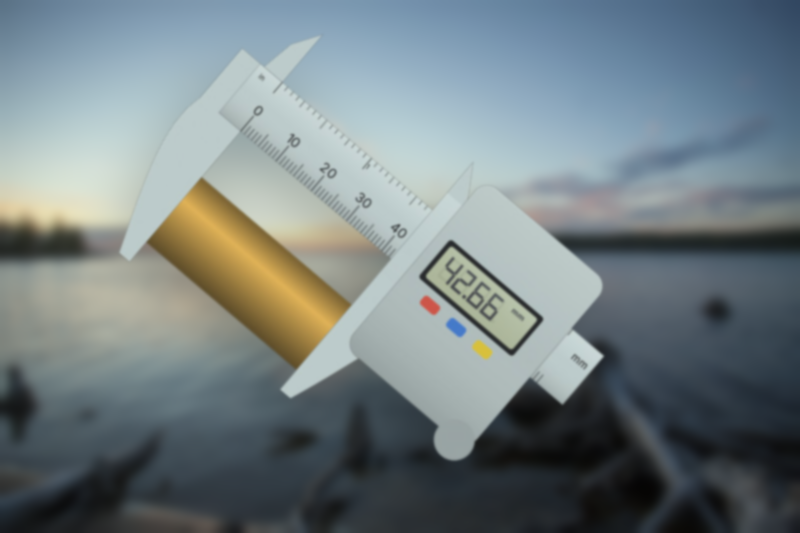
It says 42.66
